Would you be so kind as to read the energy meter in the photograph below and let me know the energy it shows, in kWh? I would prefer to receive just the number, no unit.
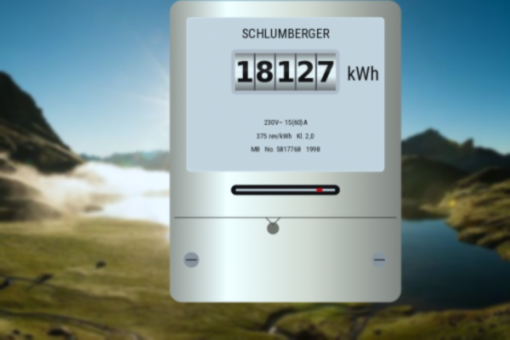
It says 18127
